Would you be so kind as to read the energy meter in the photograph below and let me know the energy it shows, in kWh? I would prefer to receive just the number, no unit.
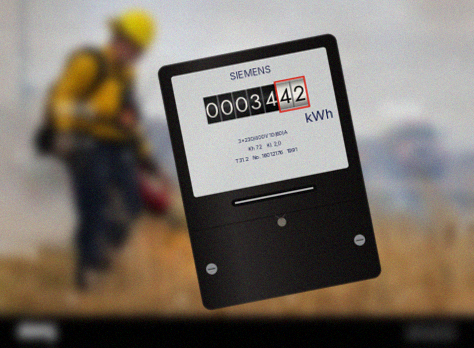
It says 34.42
